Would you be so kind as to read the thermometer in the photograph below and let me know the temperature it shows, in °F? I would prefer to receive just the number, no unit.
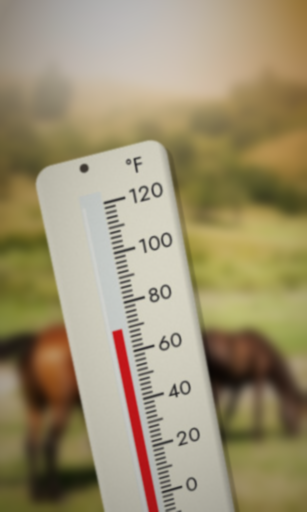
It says 70
